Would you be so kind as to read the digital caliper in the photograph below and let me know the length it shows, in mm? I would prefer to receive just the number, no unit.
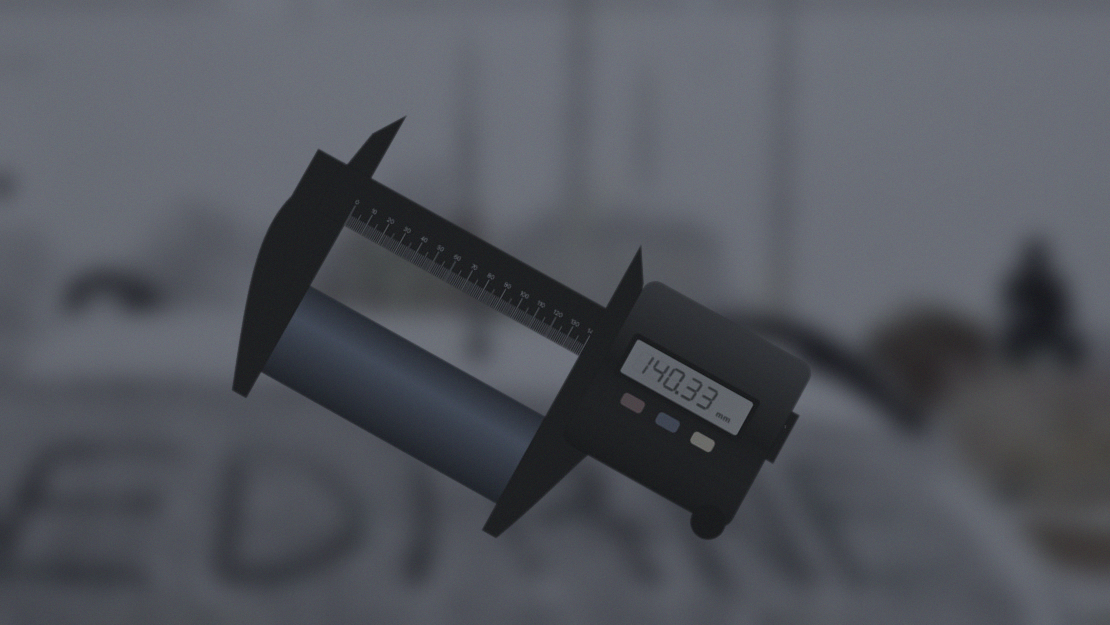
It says 140.33
